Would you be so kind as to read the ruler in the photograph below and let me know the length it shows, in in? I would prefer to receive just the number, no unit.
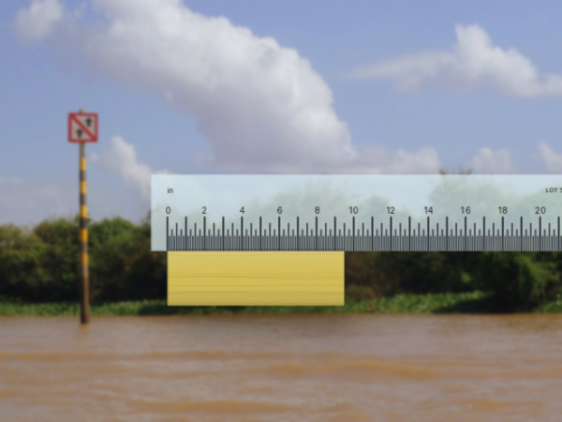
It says 9.5
